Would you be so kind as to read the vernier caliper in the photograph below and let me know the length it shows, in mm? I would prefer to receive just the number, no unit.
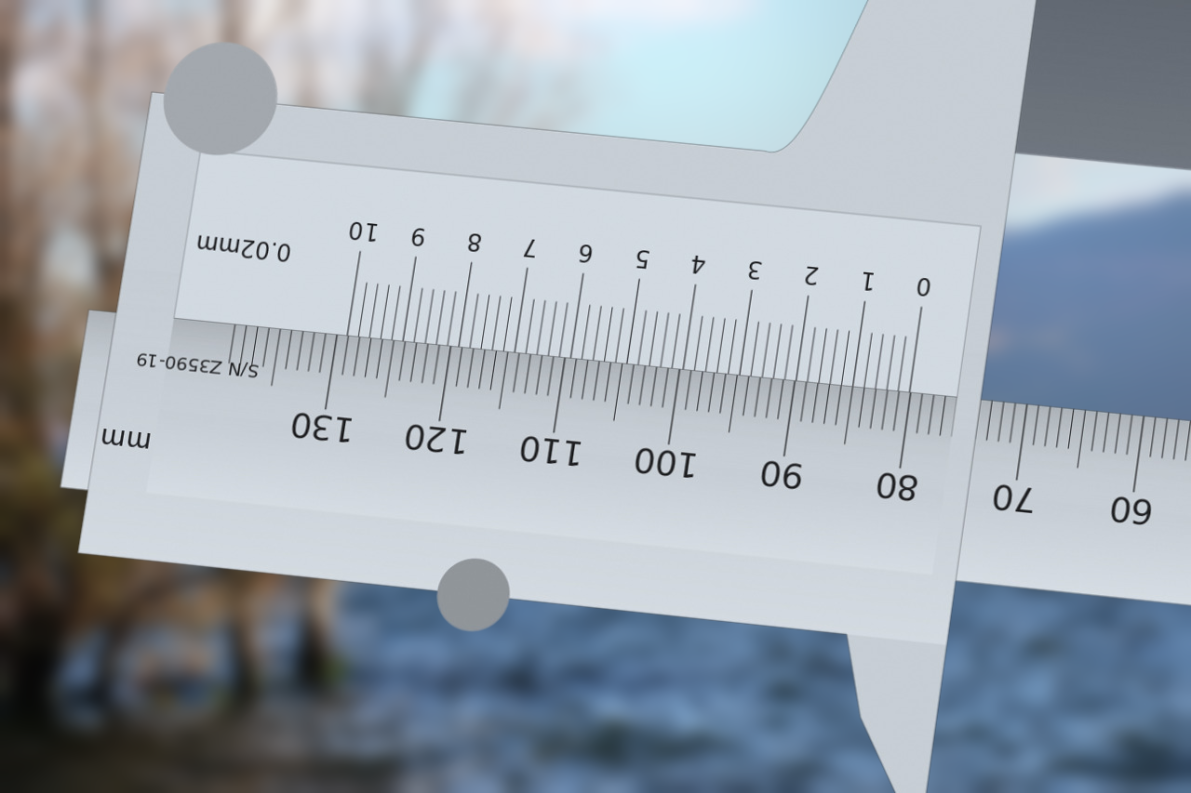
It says 80.1
